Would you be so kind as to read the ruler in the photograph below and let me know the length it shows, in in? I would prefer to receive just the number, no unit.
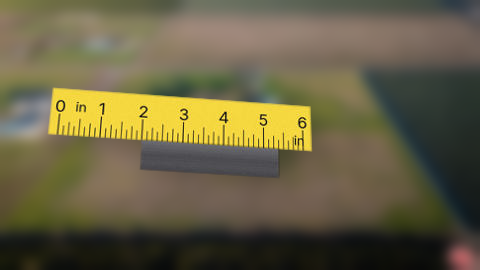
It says 3.375
